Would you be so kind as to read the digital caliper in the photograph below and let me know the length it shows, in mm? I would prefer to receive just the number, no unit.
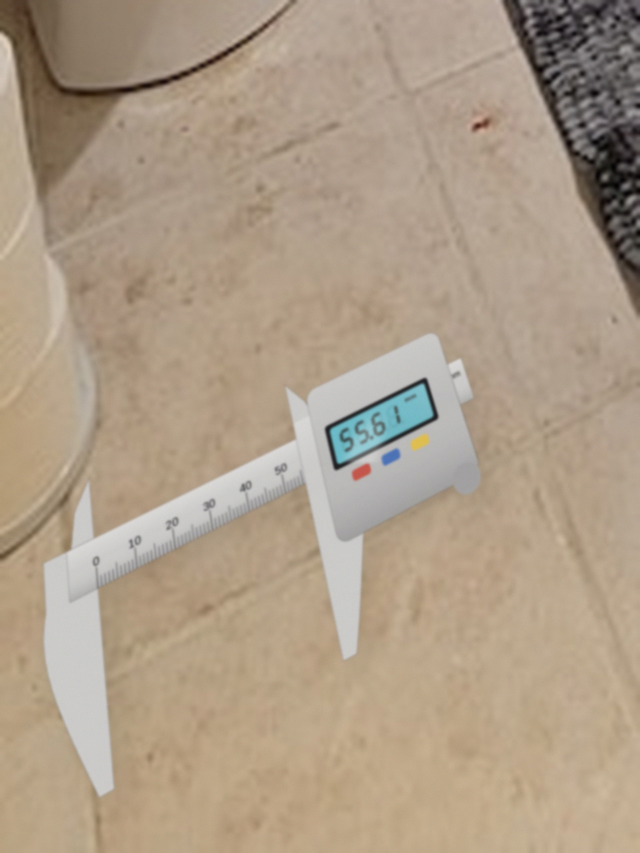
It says 55.61
